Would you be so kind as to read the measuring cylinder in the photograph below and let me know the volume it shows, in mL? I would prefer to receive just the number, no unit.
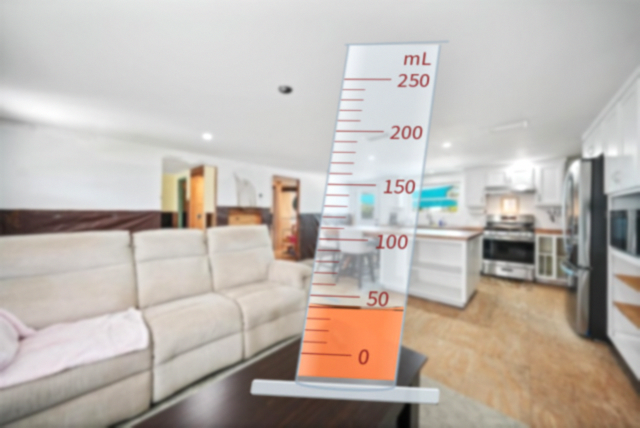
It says 40
